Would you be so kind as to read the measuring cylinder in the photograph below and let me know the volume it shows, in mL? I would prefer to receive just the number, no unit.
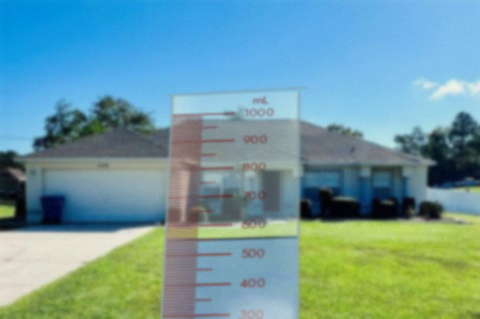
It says 550
